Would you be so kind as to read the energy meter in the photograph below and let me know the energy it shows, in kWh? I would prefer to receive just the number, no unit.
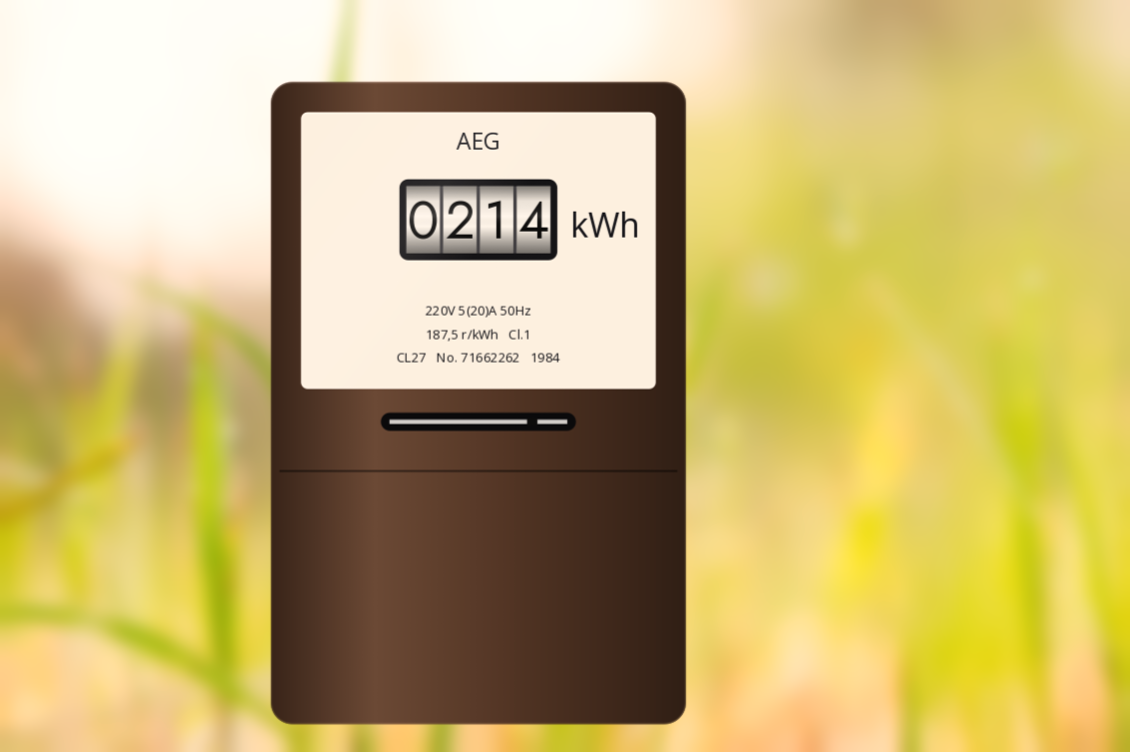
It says 214
